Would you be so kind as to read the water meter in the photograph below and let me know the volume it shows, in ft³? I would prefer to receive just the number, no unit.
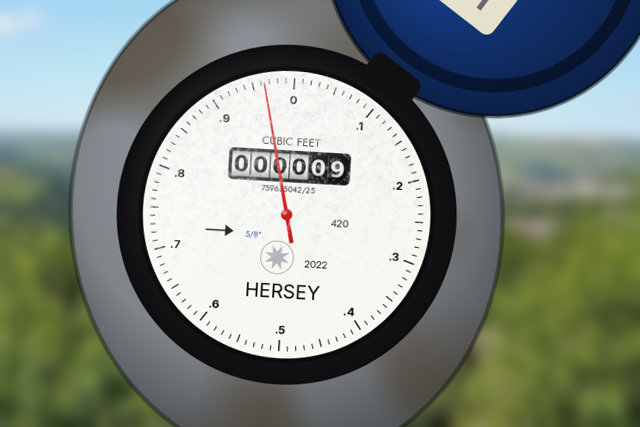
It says 8.96
